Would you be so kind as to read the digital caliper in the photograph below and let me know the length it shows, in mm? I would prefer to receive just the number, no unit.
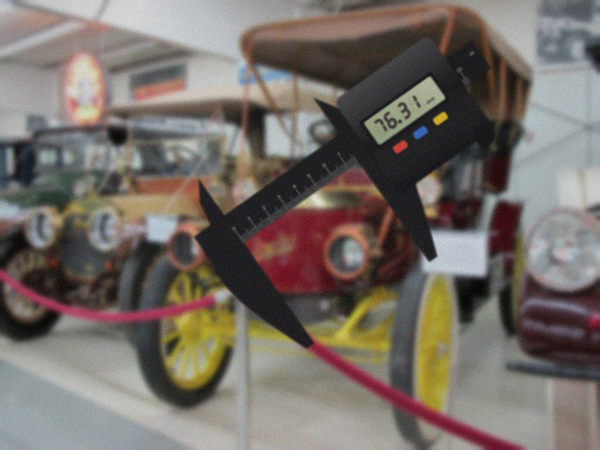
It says 76.31
